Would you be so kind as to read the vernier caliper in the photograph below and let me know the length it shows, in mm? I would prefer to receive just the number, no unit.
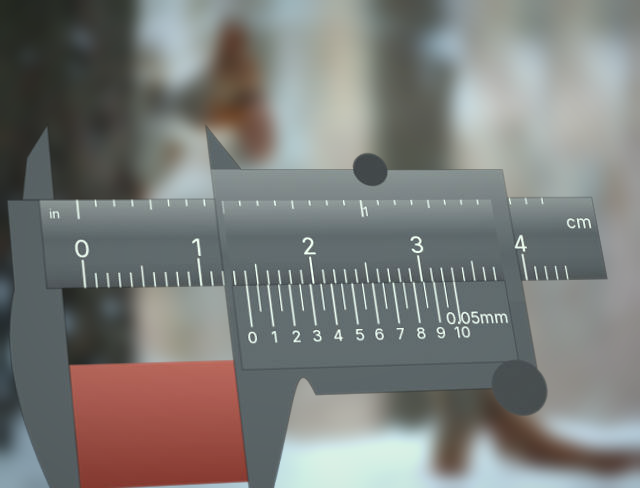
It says 14.0
